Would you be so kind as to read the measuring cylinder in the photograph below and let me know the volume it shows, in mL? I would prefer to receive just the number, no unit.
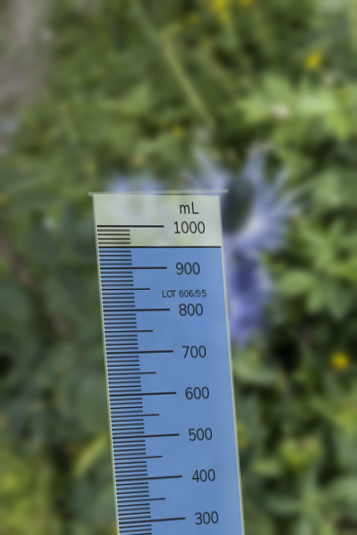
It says 950
